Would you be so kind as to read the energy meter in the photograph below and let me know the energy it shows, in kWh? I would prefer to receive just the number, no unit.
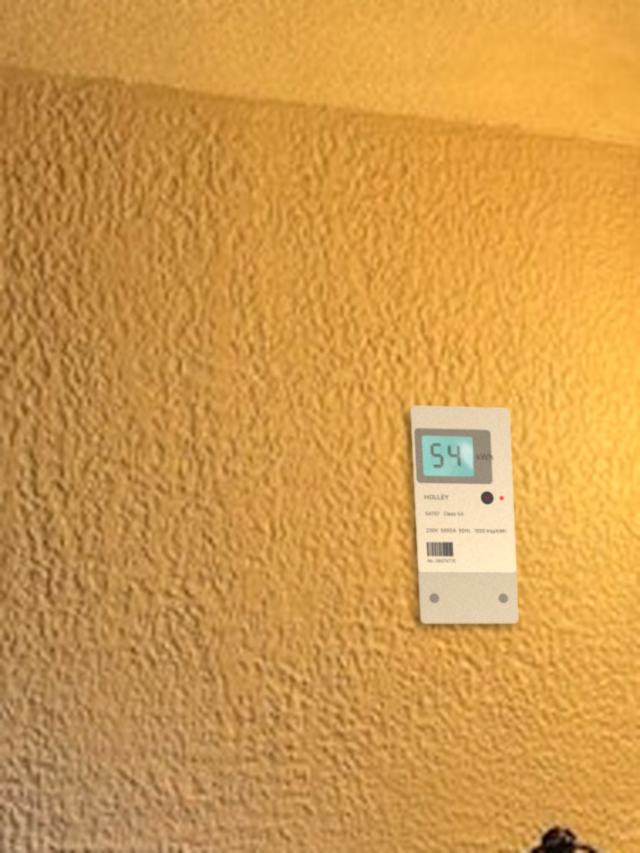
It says 54
